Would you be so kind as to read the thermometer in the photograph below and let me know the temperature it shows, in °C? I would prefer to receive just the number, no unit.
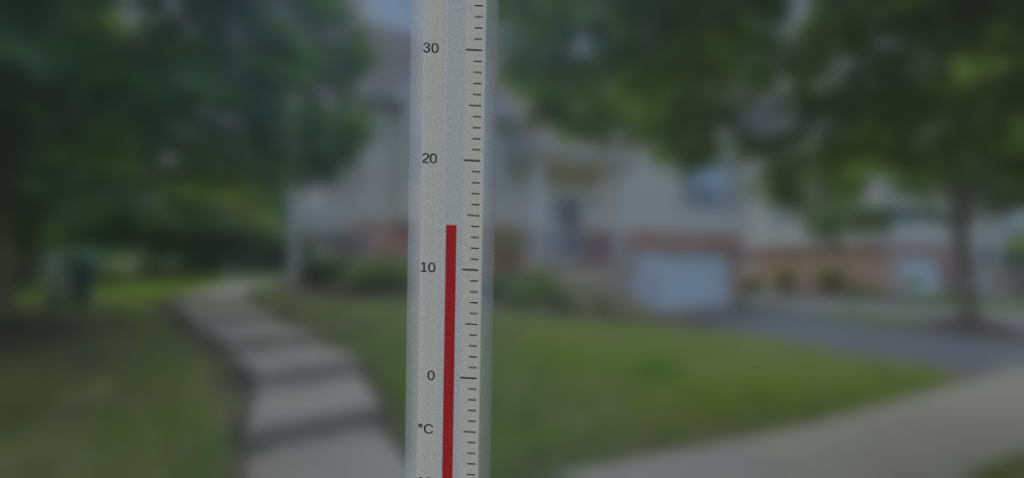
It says 14
